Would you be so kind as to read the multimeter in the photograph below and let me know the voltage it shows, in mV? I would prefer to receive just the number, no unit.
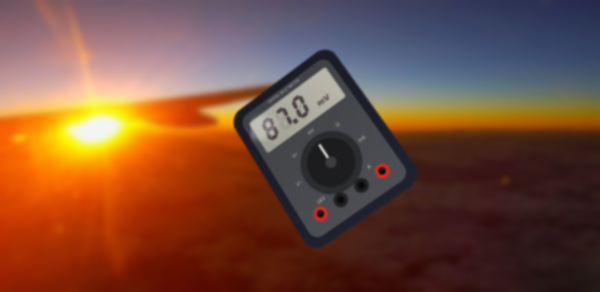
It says 87.0
